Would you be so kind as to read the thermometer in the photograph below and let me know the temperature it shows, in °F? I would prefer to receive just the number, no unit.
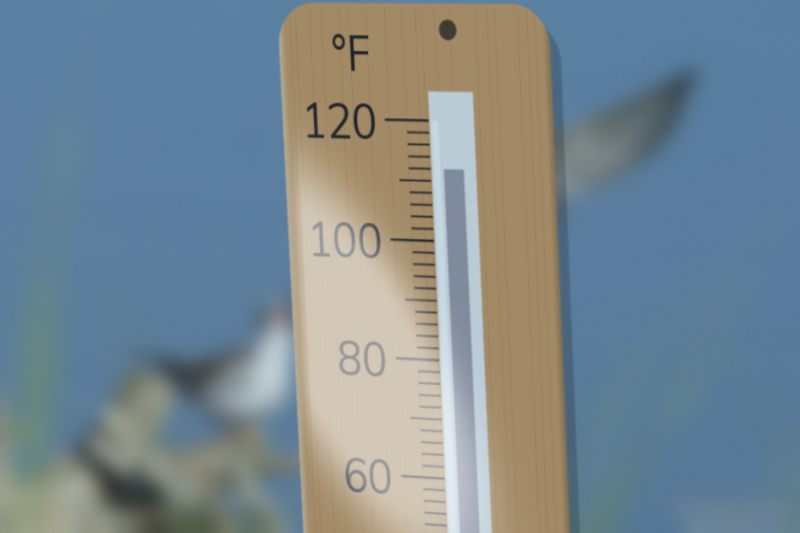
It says 112
